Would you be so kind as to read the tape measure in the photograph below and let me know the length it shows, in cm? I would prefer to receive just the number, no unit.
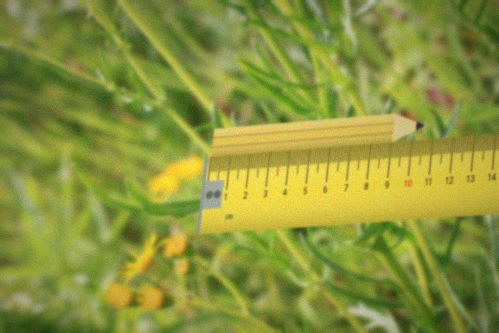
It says 10.5
